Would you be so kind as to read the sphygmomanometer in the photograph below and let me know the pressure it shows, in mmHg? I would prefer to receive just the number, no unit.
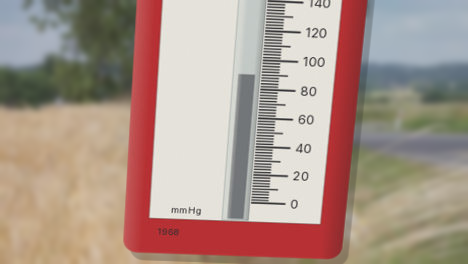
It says 90
